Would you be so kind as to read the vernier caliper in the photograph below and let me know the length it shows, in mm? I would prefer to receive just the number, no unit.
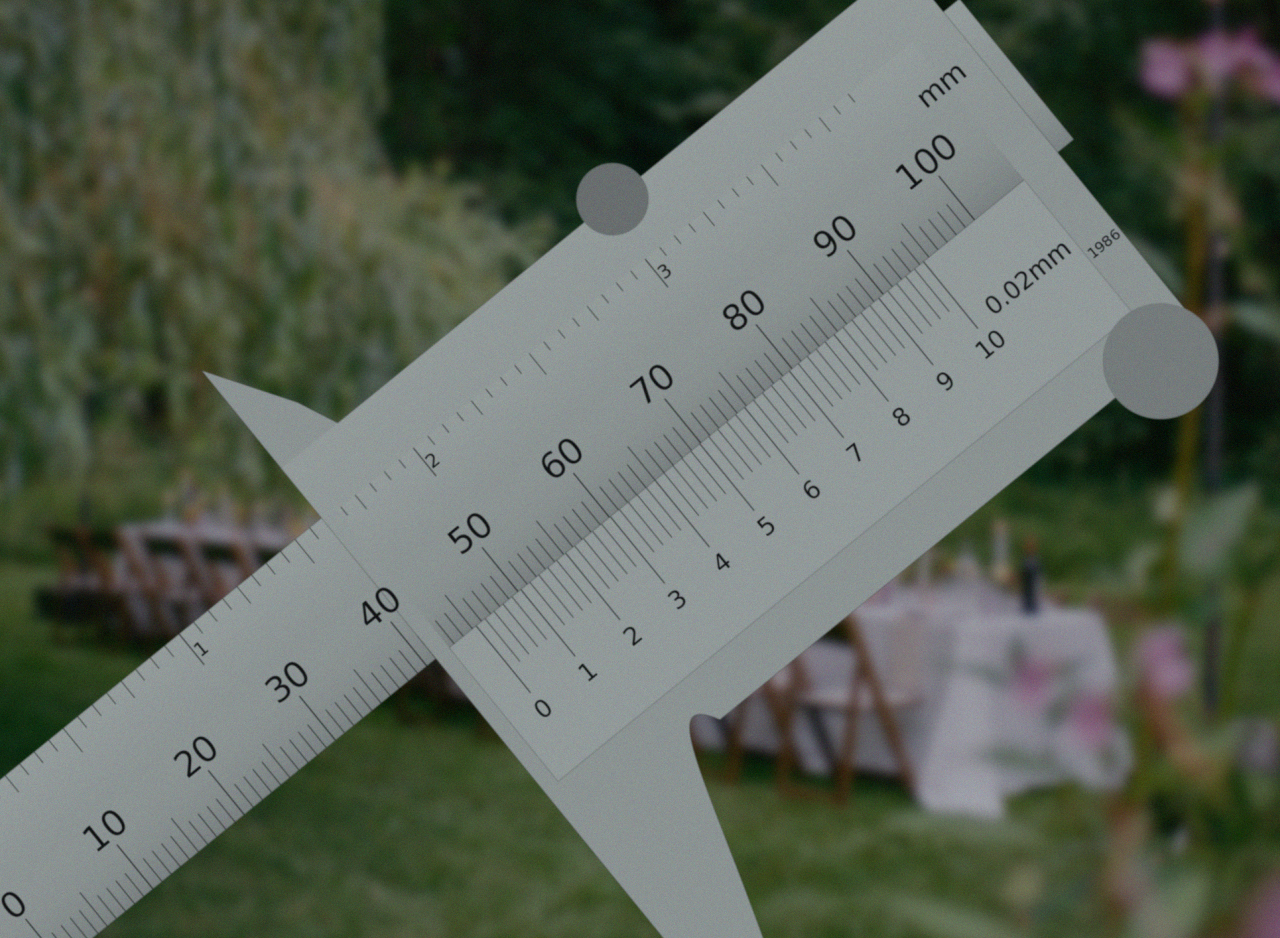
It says 45.4
